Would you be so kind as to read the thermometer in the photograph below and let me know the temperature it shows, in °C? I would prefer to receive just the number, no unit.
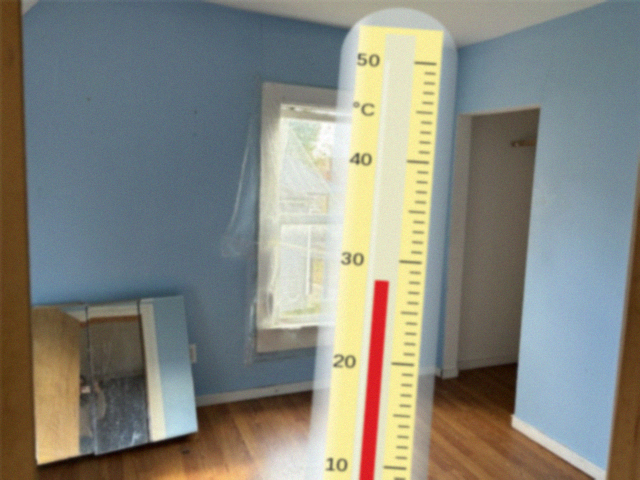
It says 28
